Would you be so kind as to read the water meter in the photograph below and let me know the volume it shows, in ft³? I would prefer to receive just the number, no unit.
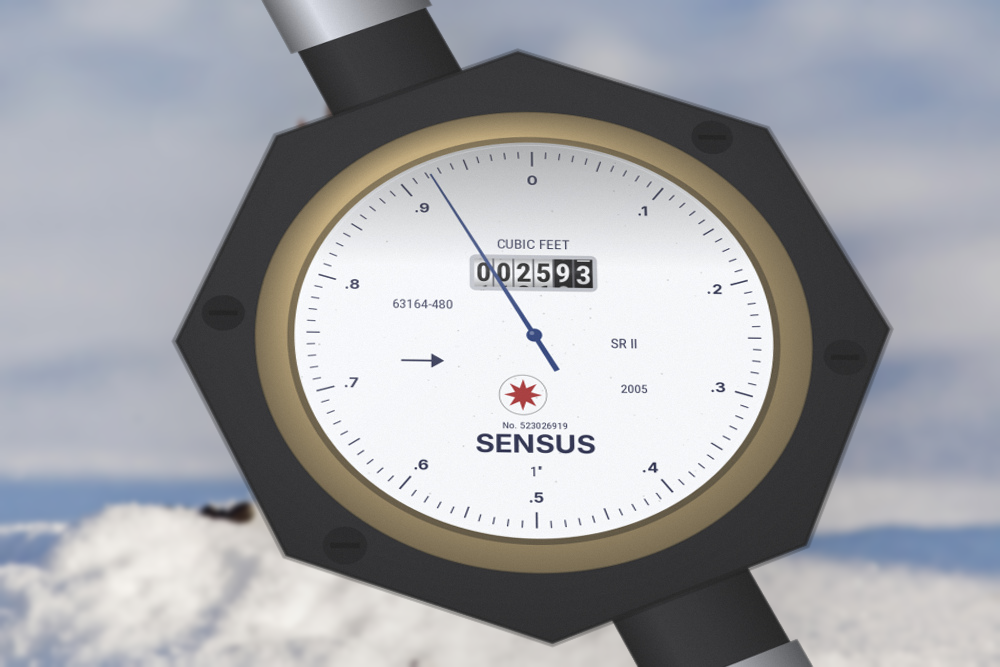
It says 2592.92
